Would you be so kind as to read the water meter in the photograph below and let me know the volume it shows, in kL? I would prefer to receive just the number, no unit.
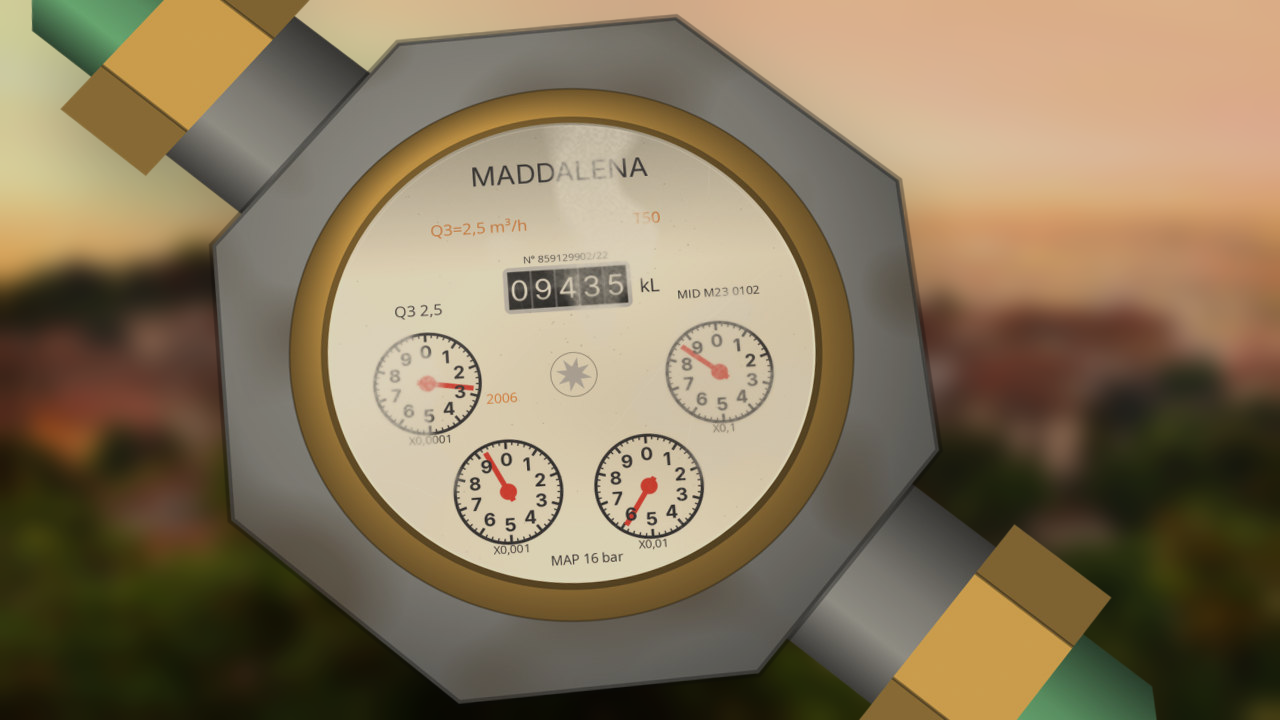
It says 9435.8592
